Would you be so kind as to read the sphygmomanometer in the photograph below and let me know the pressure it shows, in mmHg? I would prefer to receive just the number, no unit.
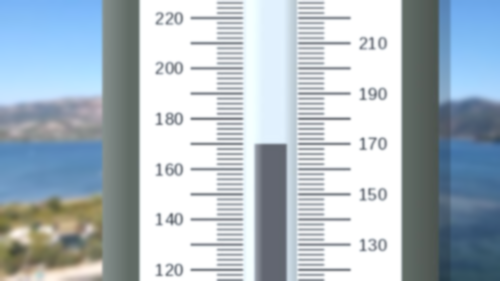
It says 170
